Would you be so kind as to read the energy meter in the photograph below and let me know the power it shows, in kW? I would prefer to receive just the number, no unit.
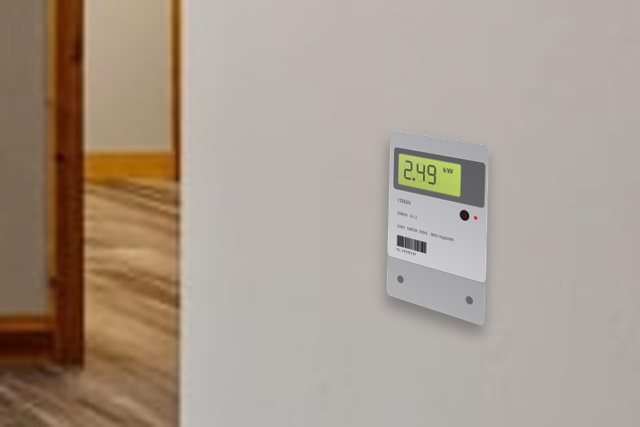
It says 2.49
